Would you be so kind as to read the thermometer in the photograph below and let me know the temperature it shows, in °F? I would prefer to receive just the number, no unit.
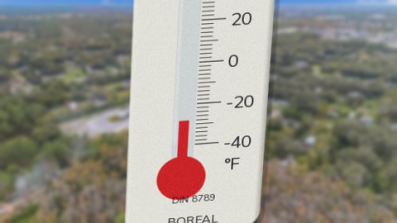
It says -28
